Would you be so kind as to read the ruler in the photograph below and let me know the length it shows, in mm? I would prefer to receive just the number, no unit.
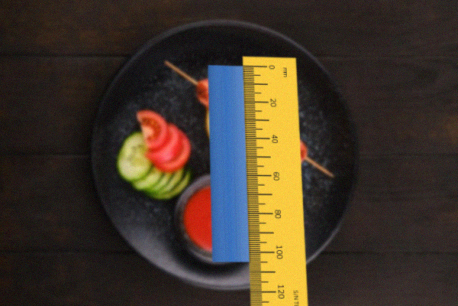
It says 105
